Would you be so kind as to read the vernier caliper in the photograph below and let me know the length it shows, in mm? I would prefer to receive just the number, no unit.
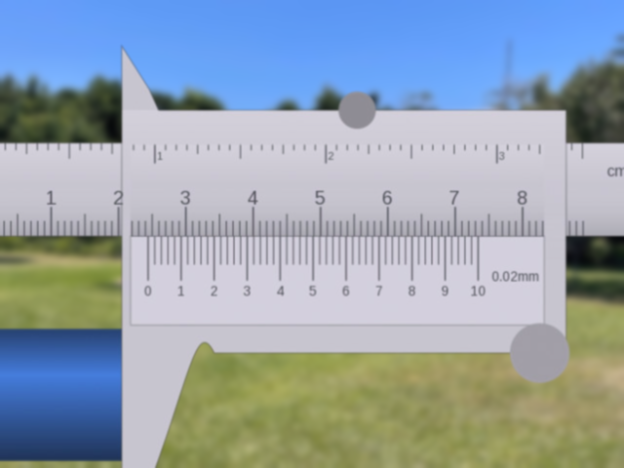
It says 24.4
